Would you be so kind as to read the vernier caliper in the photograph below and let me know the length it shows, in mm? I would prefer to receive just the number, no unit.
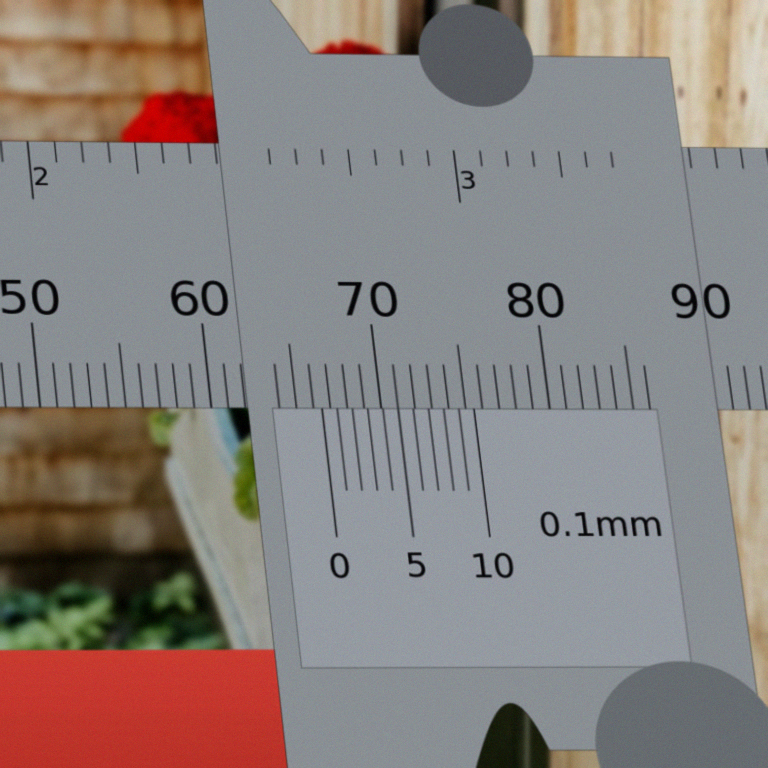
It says 66.5
